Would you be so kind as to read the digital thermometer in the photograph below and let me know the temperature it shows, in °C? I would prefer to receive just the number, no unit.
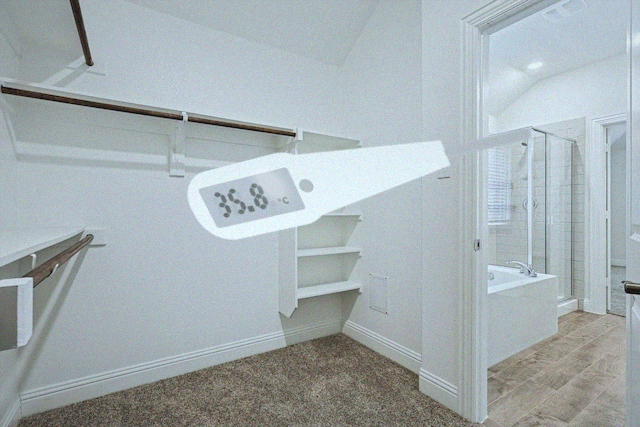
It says 35.8
